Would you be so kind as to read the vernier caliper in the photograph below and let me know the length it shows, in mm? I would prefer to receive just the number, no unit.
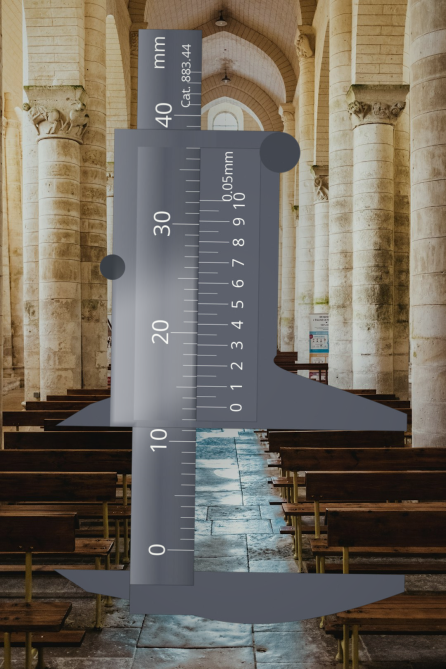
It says 13.2
